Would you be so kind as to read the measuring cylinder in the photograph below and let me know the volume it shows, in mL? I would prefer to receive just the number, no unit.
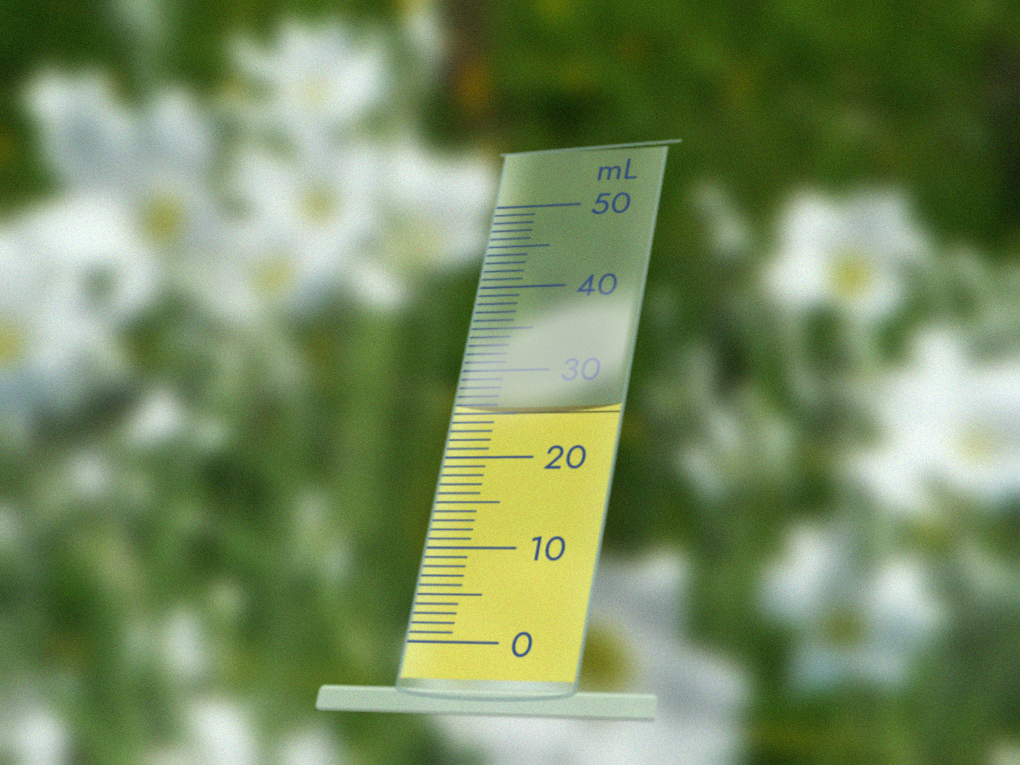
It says 25
